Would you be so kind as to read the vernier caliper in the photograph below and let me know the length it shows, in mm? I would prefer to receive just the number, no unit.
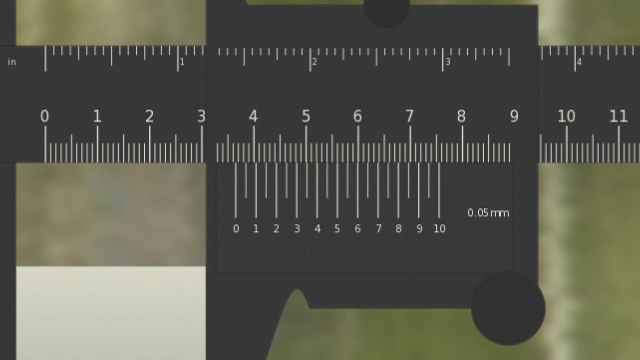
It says 36.5
